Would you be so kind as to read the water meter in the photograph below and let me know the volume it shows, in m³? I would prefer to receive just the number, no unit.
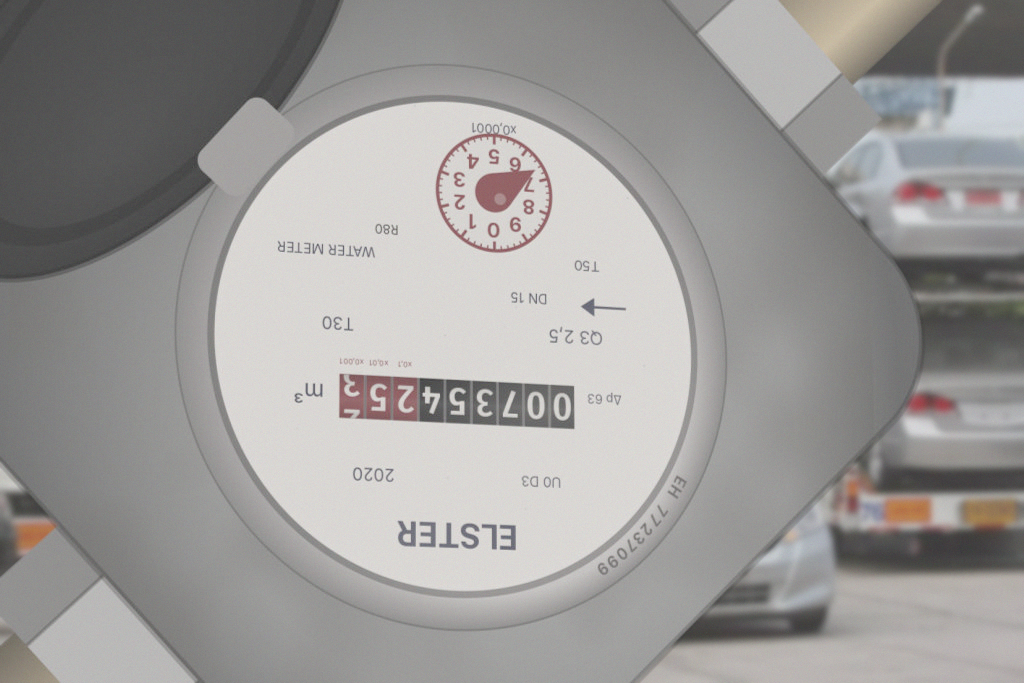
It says 7354.2526
